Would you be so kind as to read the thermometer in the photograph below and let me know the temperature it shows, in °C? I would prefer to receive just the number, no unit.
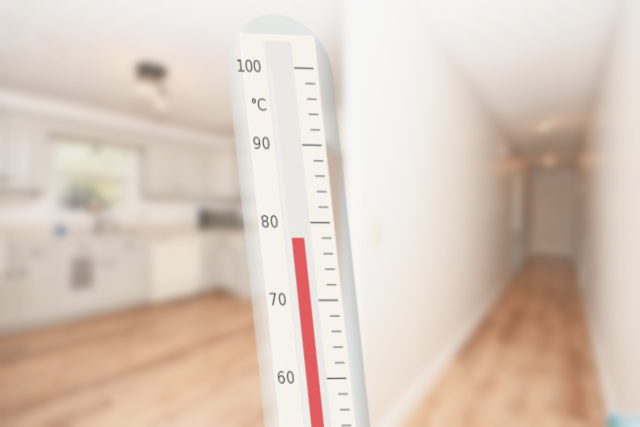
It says 78
